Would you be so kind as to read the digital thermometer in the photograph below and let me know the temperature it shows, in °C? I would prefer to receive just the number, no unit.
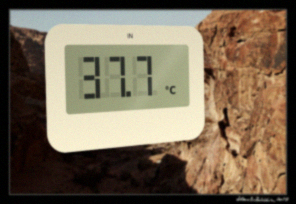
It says 37.7
